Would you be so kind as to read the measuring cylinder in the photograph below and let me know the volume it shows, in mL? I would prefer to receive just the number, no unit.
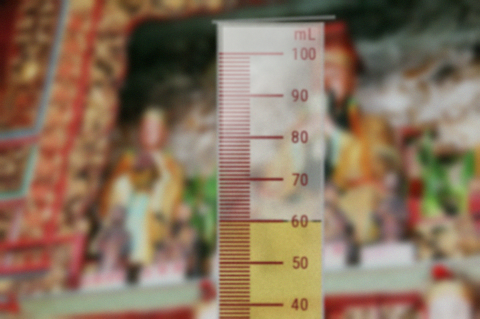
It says 60
